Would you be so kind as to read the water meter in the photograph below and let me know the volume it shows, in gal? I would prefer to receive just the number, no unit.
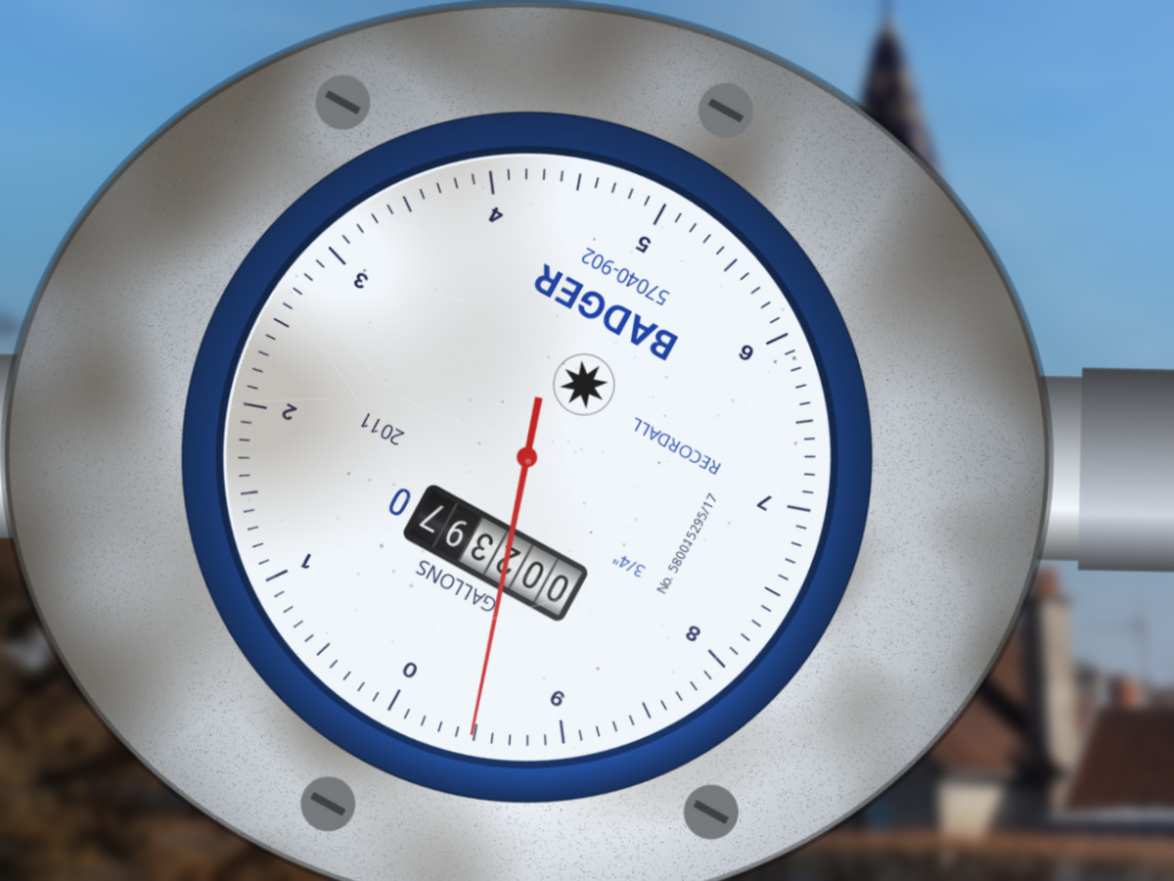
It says 23969.5
